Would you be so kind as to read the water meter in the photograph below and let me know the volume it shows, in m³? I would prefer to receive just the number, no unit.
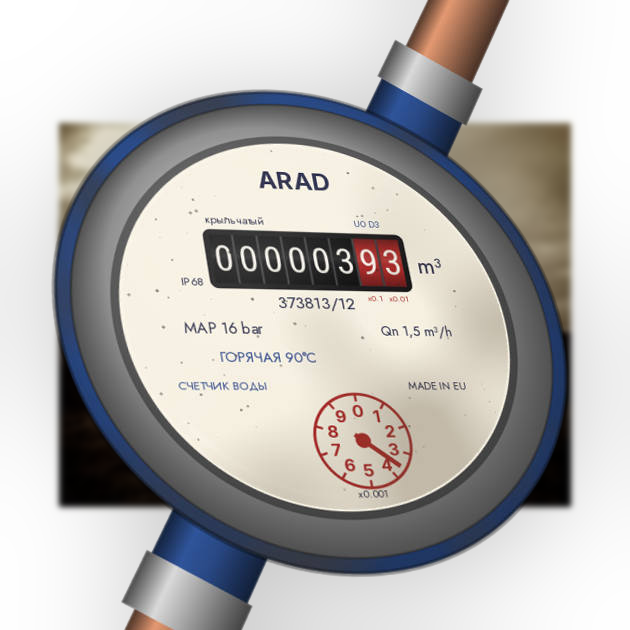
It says 3.933
